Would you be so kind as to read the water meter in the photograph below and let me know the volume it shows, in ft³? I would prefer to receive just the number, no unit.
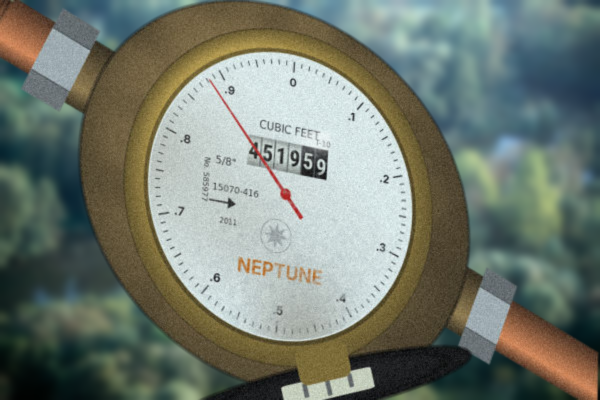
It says 451958.88
